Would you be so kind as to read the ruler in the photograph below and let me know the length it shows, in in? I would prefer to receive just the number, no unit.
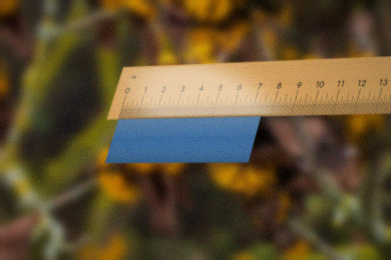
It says 7.5
